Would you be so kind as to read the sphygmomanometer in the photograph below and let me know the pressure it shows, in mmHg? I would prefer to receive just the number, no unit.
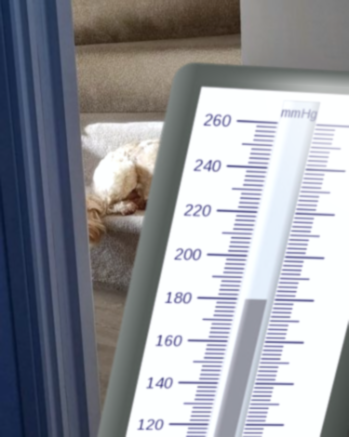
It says 180
